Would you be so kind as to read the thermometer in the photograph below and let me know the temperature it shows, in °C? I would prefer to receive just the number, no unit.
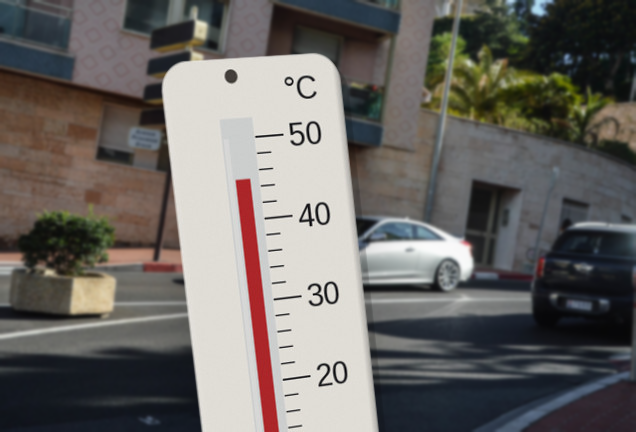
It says 45
